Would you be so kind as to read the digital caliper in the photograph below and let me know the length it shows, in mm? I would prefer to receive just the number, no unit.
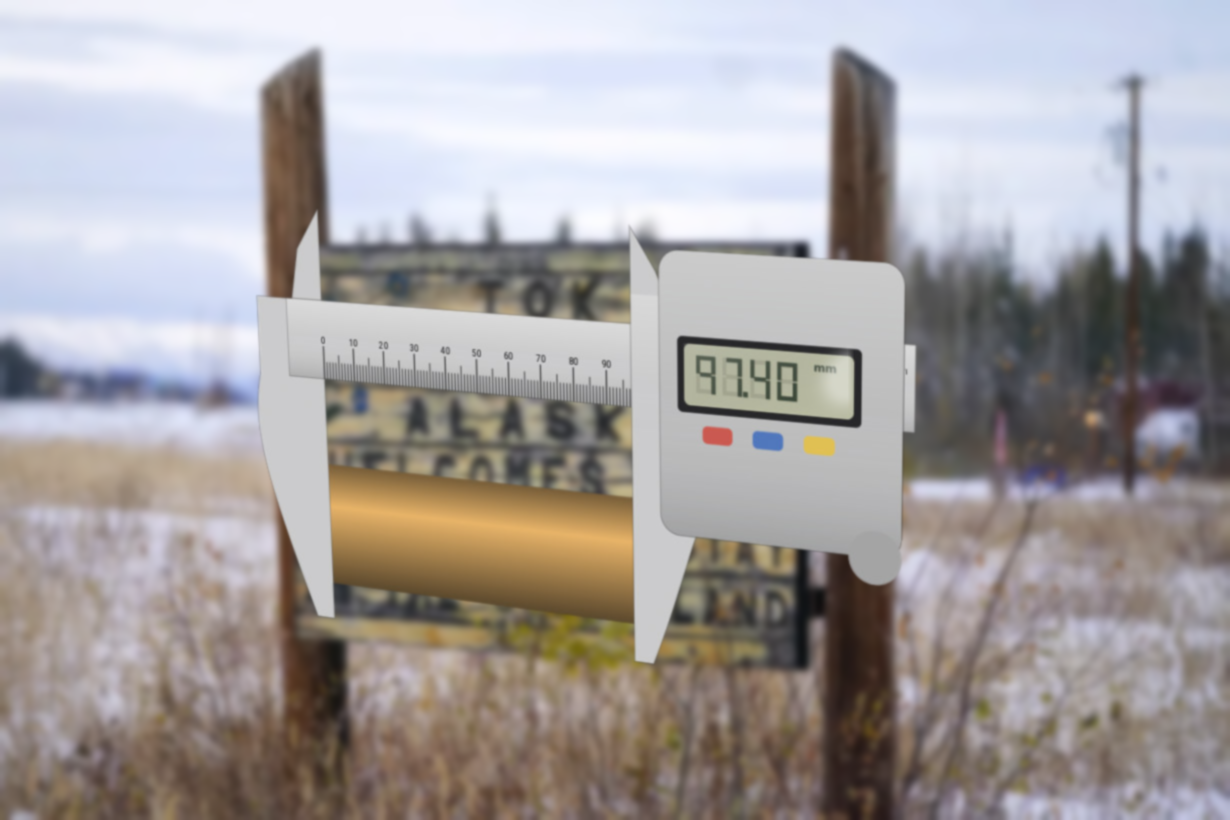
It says 97.40
